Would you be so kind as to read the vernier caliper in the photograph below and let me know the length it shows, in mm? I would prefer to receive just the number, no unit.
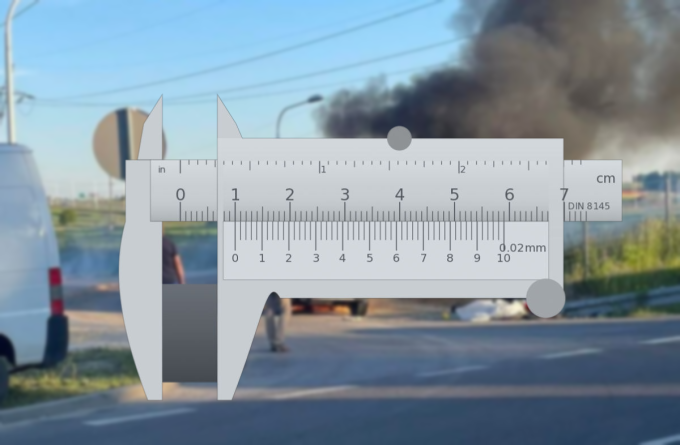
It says 10.0
